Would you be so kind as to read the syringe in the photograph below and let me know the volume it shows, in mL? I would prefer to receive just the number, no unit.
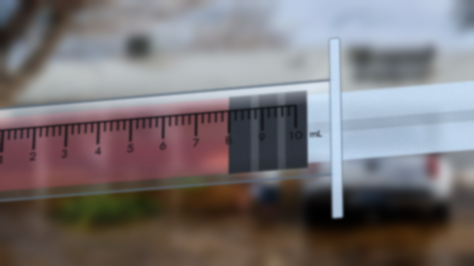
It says 8
